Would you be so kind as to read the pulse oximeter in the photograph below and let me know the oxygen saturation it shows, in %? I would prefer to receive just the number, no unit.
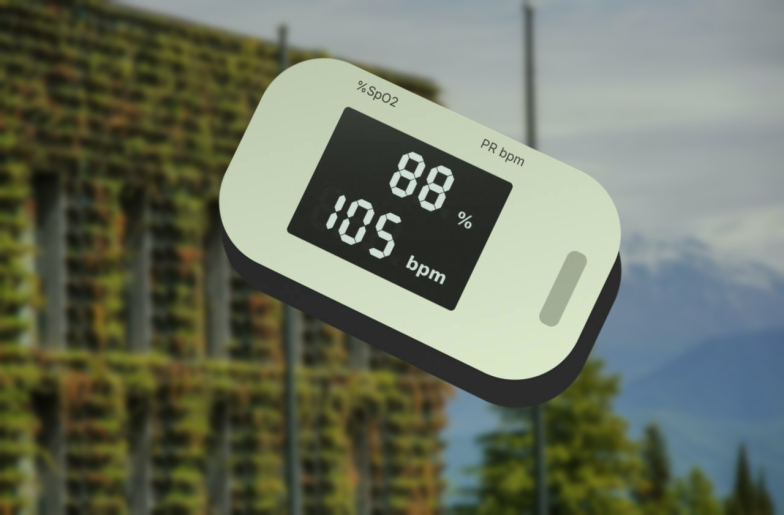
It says 88
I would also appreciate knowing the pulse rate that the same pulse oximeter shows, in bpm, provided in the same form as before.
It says 105
